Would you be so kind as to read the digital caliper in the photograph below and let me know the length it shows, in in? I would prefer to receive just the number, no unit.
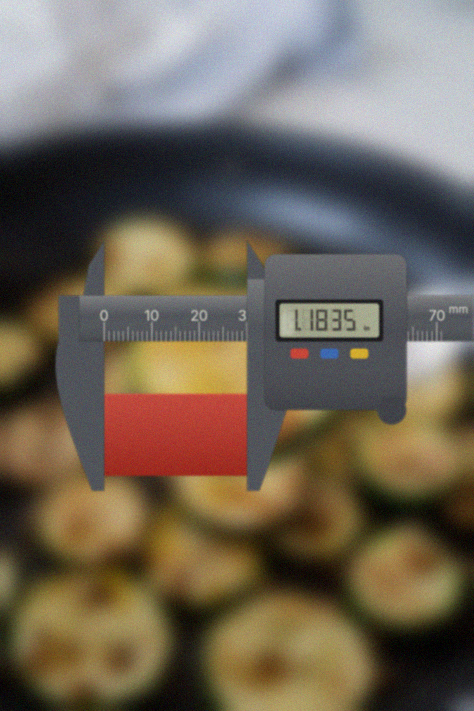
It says 1.1835
